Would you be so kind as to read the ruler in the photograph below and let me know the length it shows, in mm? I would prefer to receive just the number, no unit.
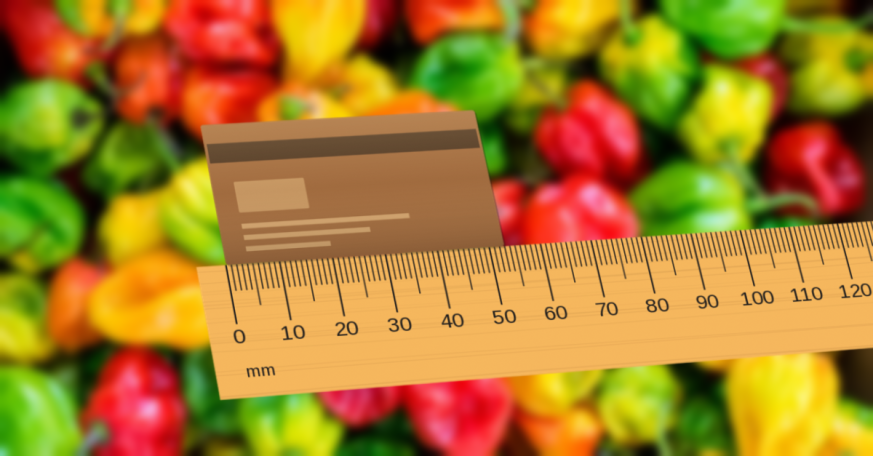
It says 53
